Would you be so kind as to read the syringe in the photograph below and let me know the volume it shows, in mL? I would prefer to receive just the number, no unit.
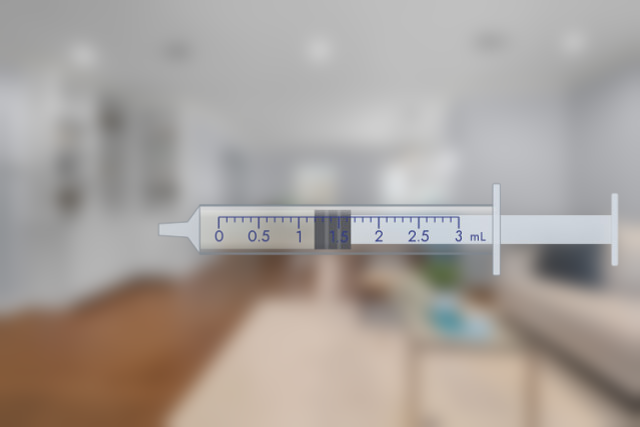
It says 1.2
